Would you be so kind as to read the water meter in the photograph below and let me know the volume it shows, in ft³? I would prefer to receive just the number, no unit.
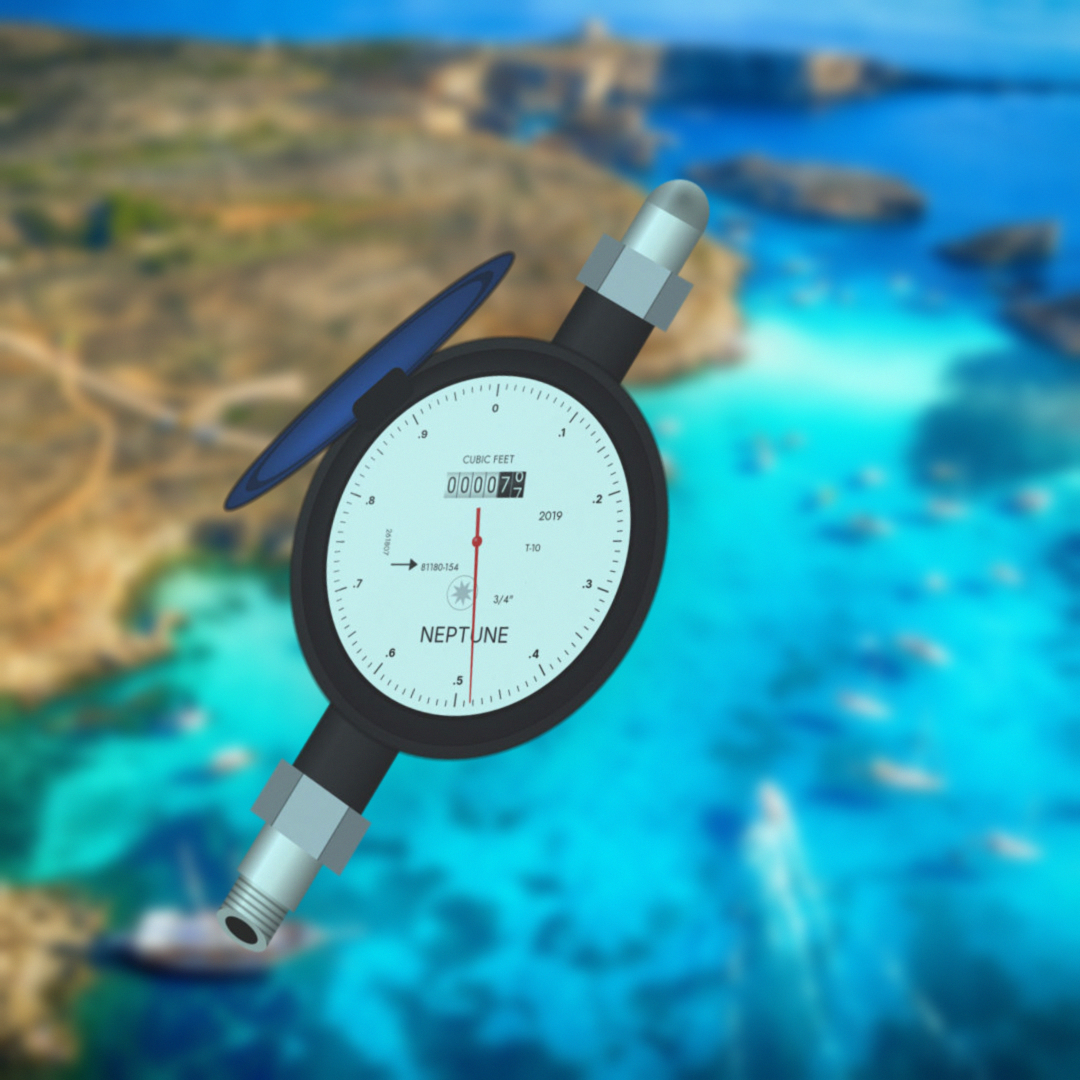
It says 76.48
